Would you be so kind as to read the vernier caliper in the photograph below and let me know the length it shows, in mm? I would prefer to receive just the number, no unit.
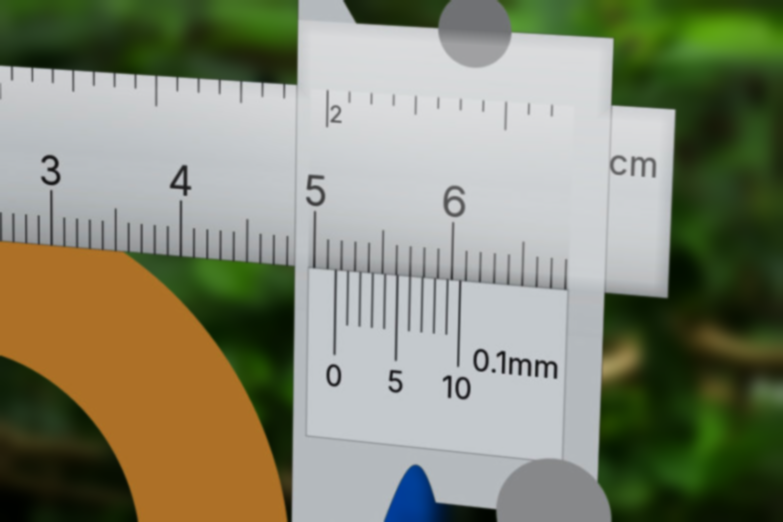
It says 51.6
